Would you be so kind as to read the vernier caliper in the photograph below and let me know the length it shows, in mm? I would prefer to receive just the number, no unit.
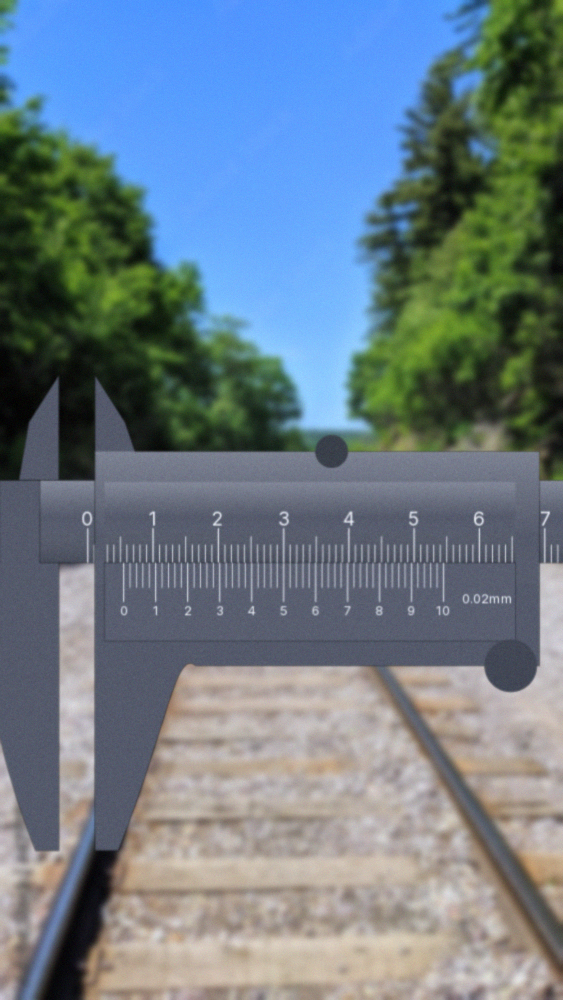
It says 5.5
